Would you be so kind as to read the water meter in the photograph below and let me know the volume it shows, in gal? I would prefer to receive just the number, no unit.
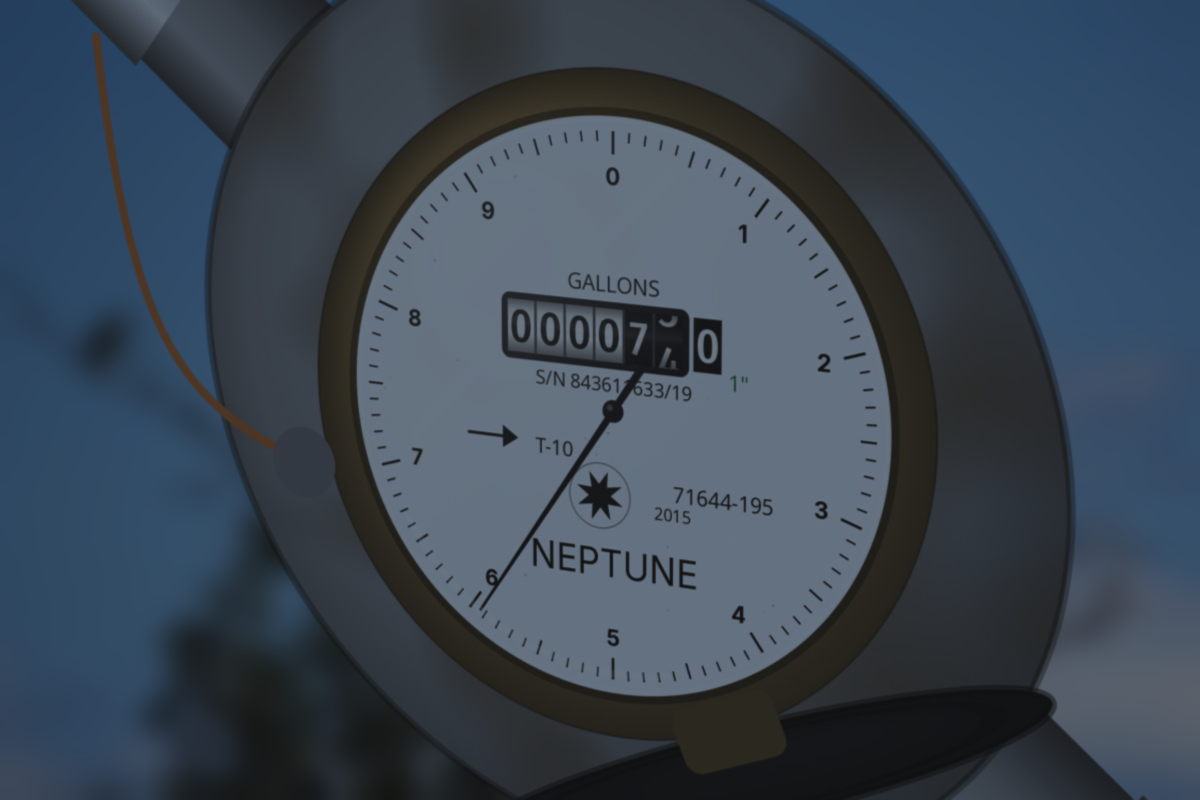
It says 735.9
